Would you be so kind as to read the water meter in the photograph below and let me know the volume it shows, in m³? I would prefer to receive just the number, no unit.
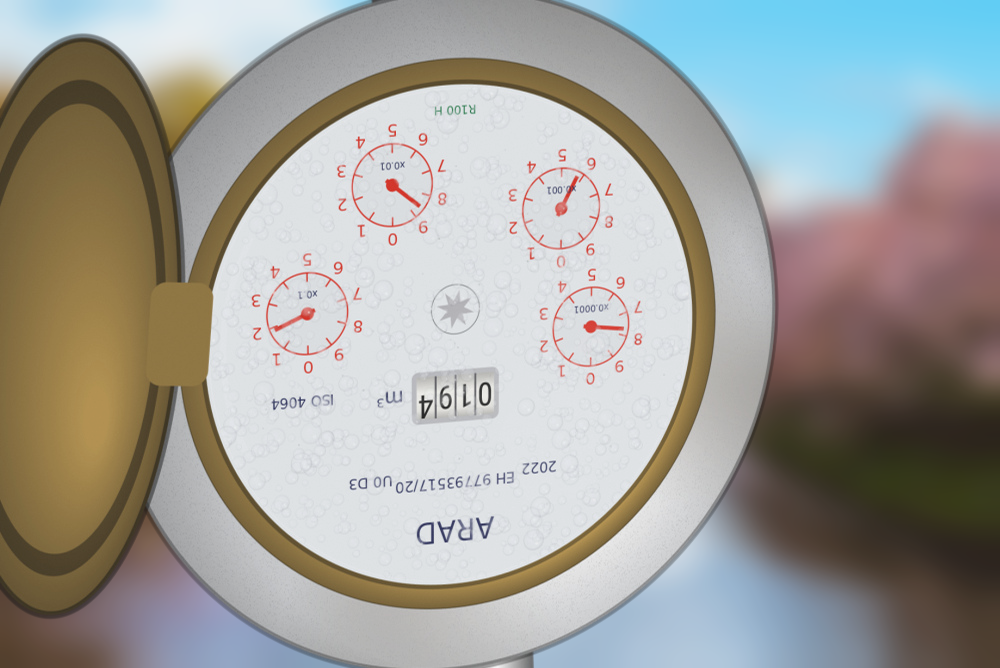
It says 194.1857
